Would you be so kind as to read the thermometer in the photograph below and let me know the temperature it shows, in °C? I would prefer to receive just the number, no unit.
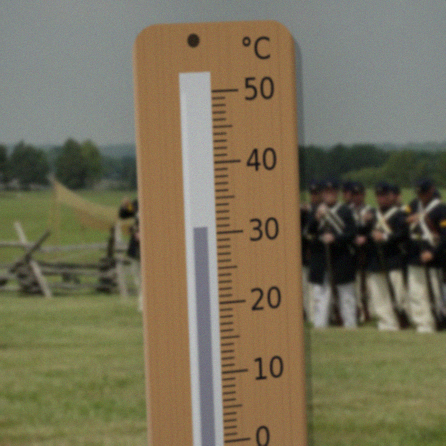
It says 31
